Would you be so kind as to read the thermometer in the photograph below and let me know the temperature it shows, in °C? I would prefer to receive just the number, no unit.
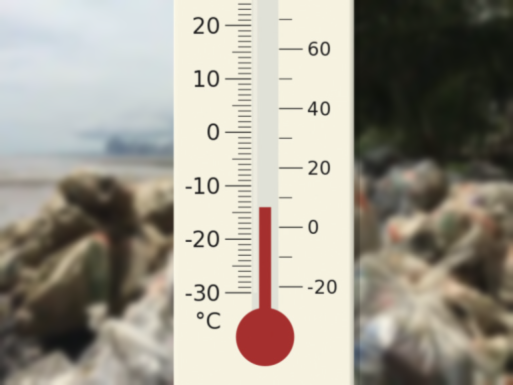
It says -14
